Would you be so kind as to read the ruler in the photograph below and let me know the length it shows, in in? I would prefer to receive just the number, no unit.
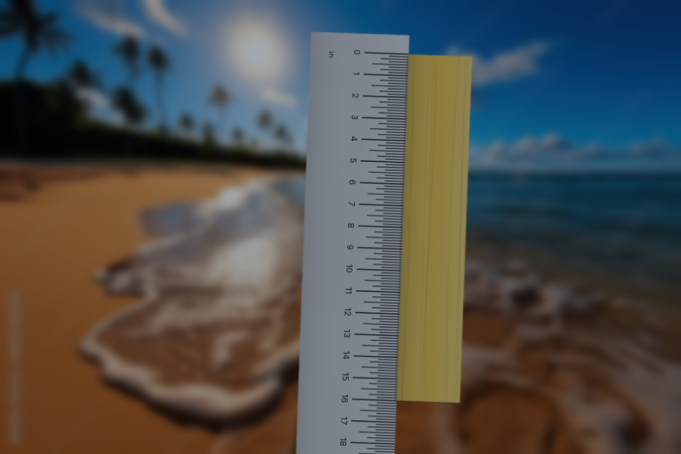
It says 16
